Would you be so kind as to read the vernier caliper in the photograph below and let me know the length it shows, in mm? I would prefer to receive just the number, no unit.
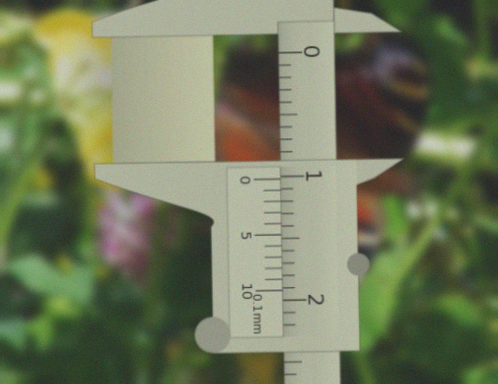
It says 10.2
